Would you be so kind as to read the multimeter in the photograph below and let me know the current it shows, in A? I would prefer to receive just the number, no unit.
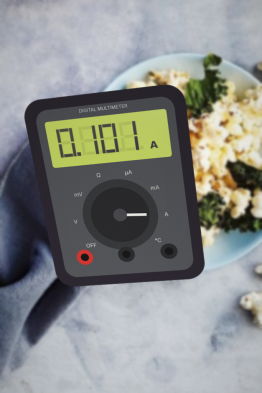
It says 0.101
